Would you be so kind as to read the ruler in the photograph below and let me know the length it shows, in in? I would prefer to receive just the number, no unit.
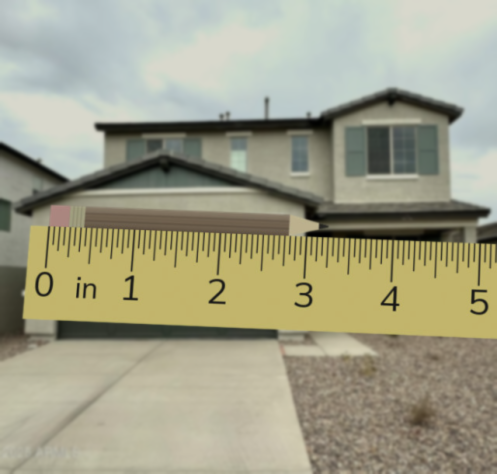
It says 3.25
